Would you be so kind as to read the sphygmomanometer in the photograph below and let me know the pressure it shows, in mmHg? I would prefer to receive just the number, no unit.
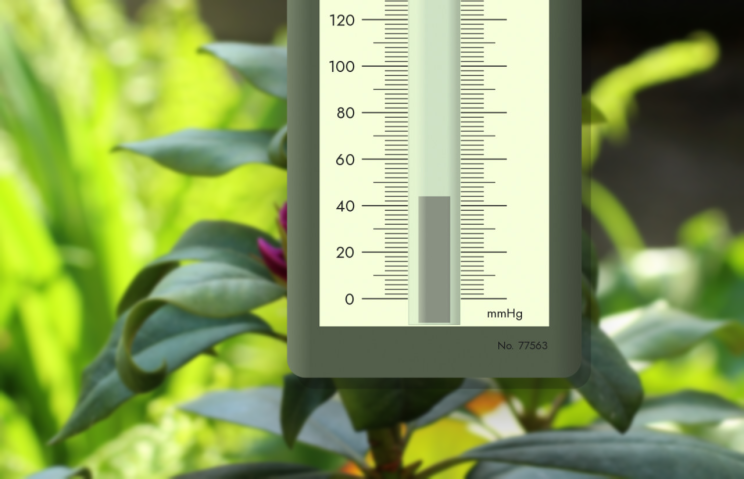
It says 44
